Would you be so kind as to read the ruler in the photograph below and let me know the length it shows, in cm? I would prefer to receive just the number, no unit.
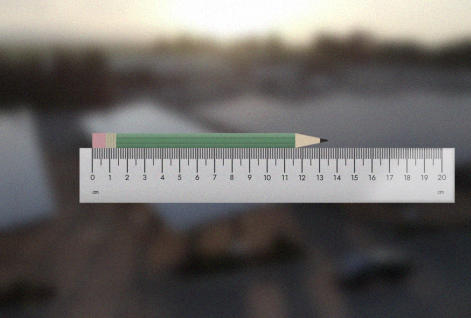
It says 13.5
